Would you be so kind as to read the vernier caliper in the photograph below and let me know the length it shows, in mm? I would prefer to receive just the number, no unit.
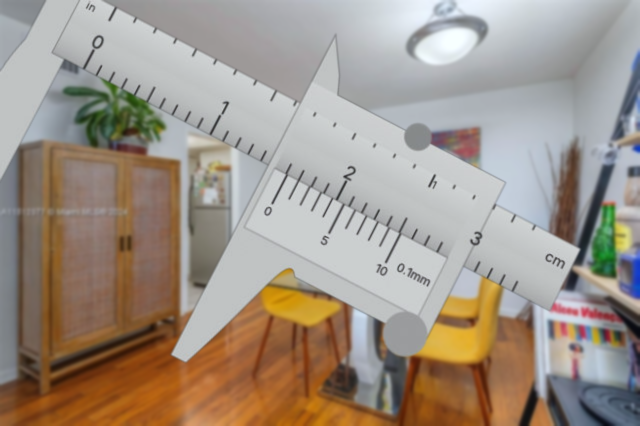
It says 16.1
